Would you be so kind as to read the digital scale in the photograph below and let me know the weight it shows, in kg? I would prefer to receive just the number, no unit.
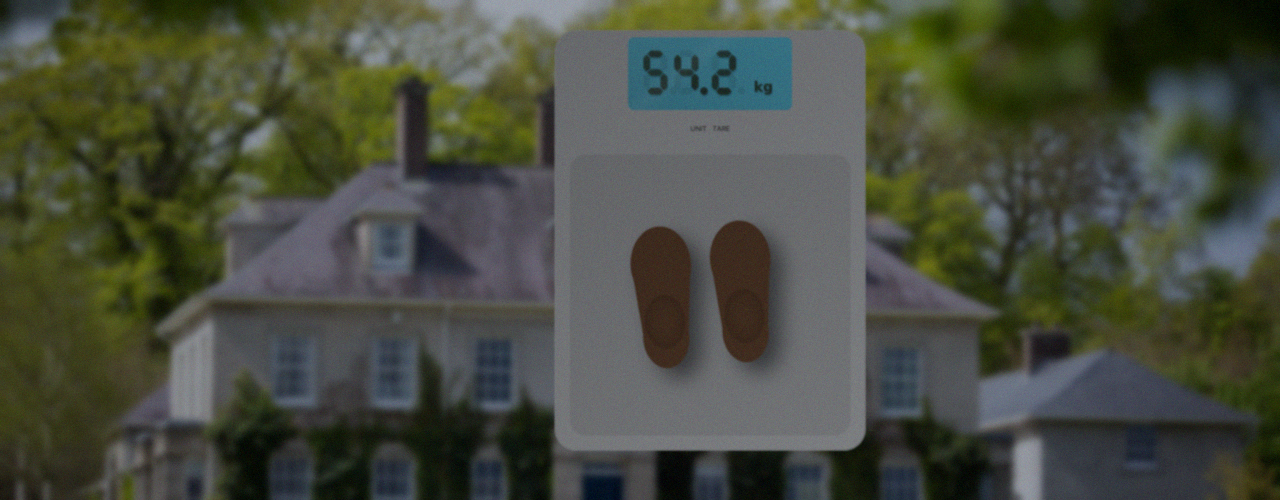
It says 54.2
